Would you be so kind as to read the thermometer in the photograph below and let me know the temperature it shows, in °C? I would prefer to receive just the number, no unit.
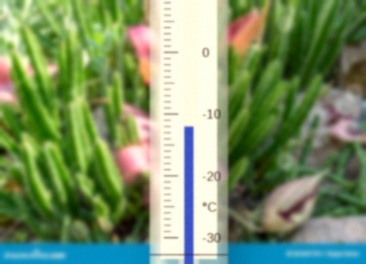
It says -12
